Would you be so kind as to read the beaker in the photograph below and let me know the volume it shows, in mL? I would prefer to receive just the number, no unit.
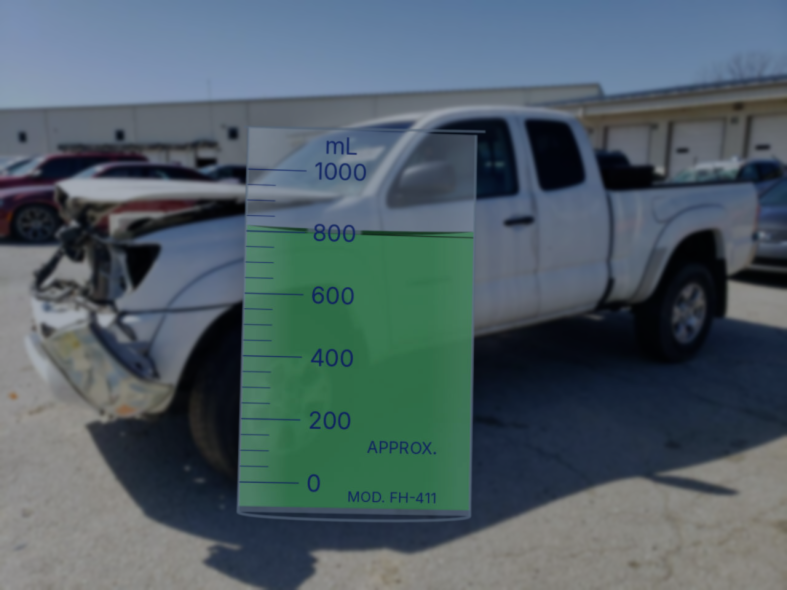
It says 800
